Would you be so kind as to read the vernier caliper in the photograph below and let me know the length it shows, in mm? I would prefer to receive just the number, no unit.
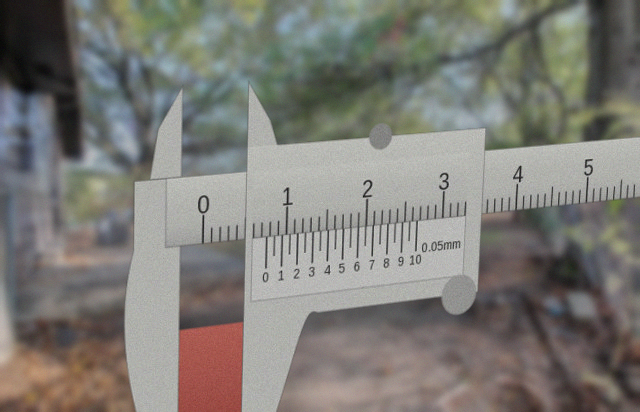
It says 7.6
